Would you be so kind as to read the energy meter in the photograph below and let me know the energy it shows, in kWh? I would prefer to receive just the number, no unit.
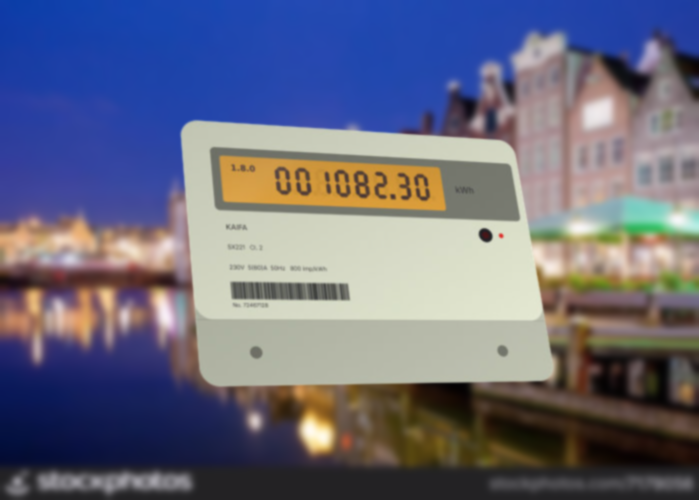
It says 1082.30
